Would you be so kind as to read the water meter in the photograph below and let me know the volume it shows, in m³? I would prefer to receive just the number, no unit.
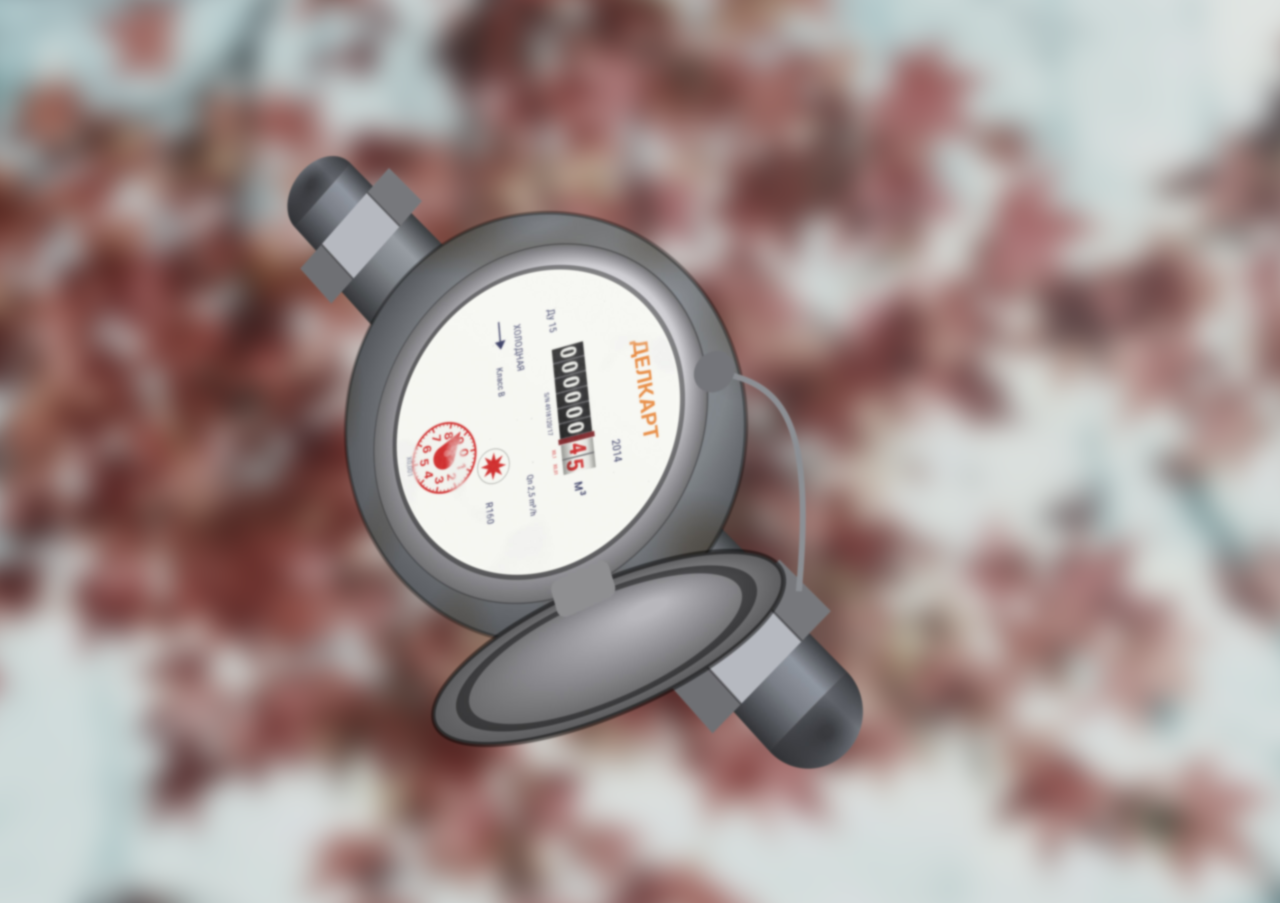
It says 0.448
